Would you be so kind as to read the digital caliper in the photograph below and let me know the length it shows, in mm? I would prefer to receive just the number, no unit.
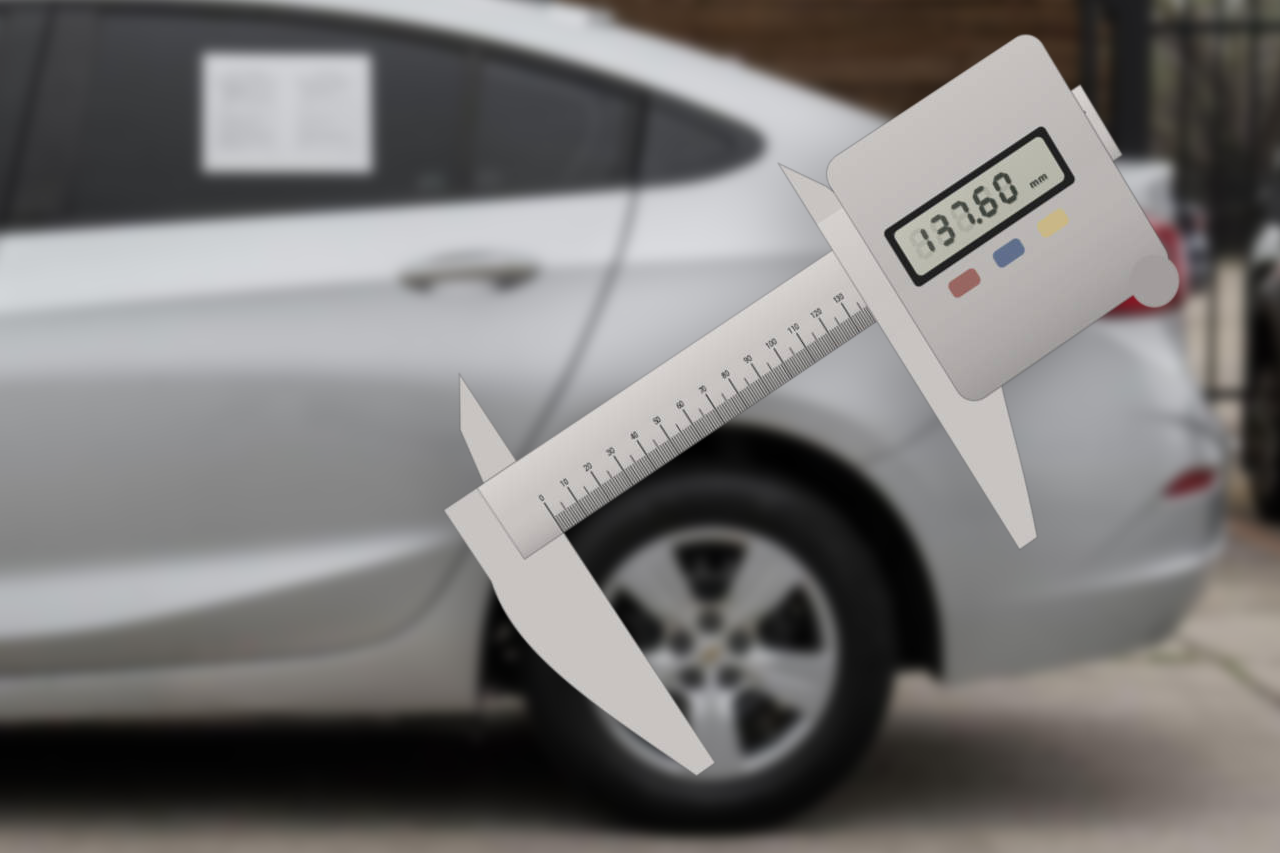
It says 137.60
